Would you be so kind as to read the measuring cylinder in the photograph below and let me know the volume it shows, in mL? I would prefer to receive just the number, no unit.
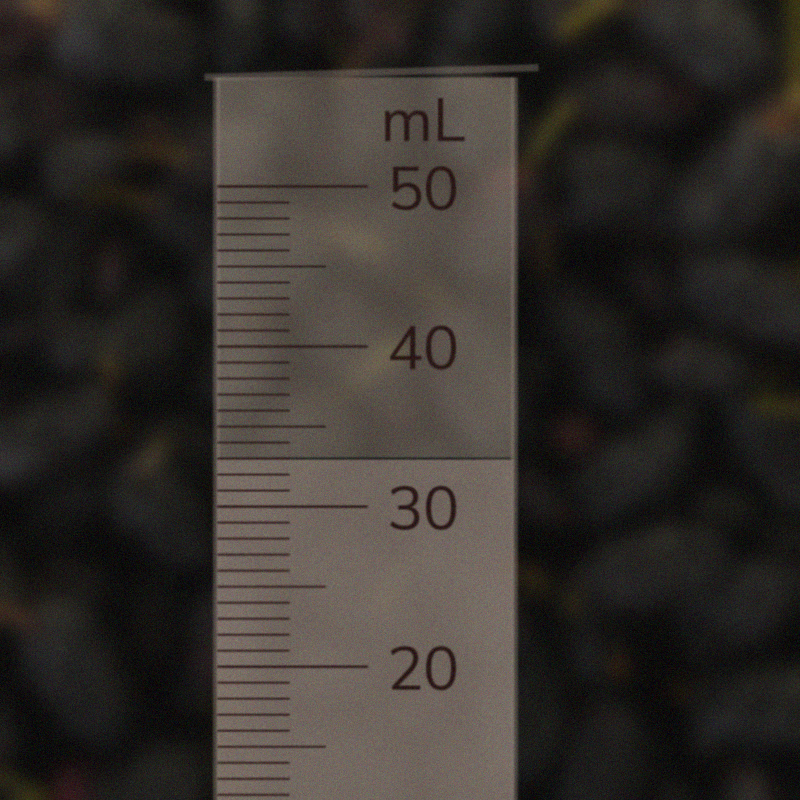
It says 33
